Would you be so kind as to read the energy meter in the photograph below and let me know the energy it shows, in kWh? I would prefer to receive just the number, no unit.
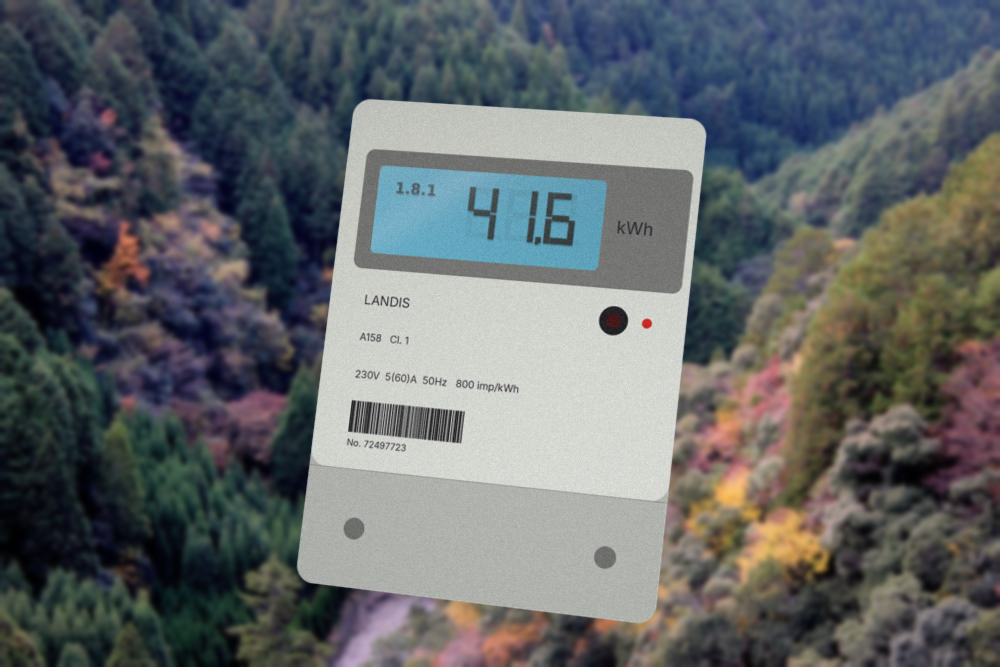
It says 41.6
